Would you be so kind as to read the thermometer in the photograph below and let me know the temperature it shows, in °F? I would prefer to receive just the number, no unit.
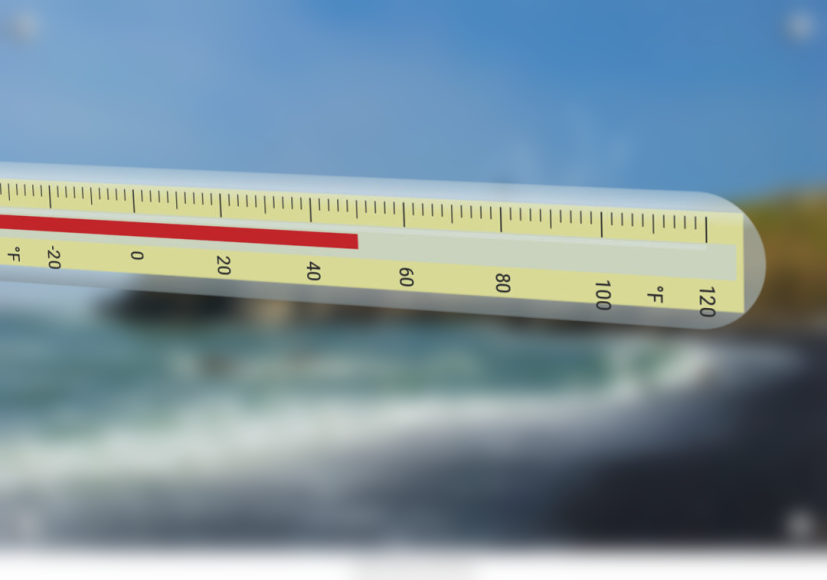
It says 50
